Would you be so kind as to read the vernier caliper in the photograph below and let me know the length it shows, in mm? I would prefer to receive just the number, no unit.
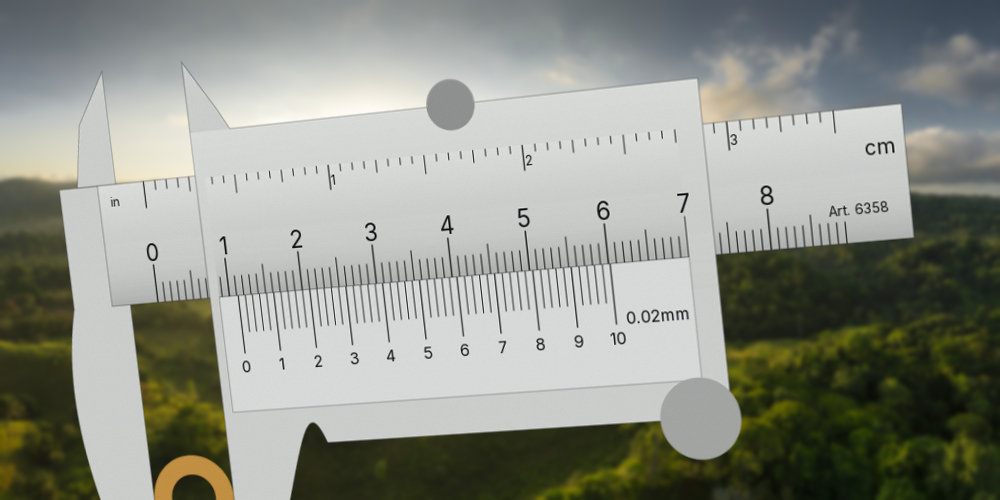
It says 11.2
